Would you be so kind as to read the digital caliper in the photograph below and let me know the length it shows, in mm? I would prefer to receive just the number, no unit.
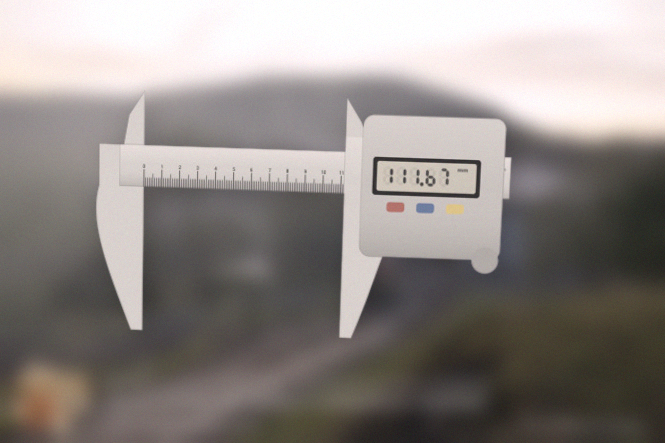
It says 111.67
